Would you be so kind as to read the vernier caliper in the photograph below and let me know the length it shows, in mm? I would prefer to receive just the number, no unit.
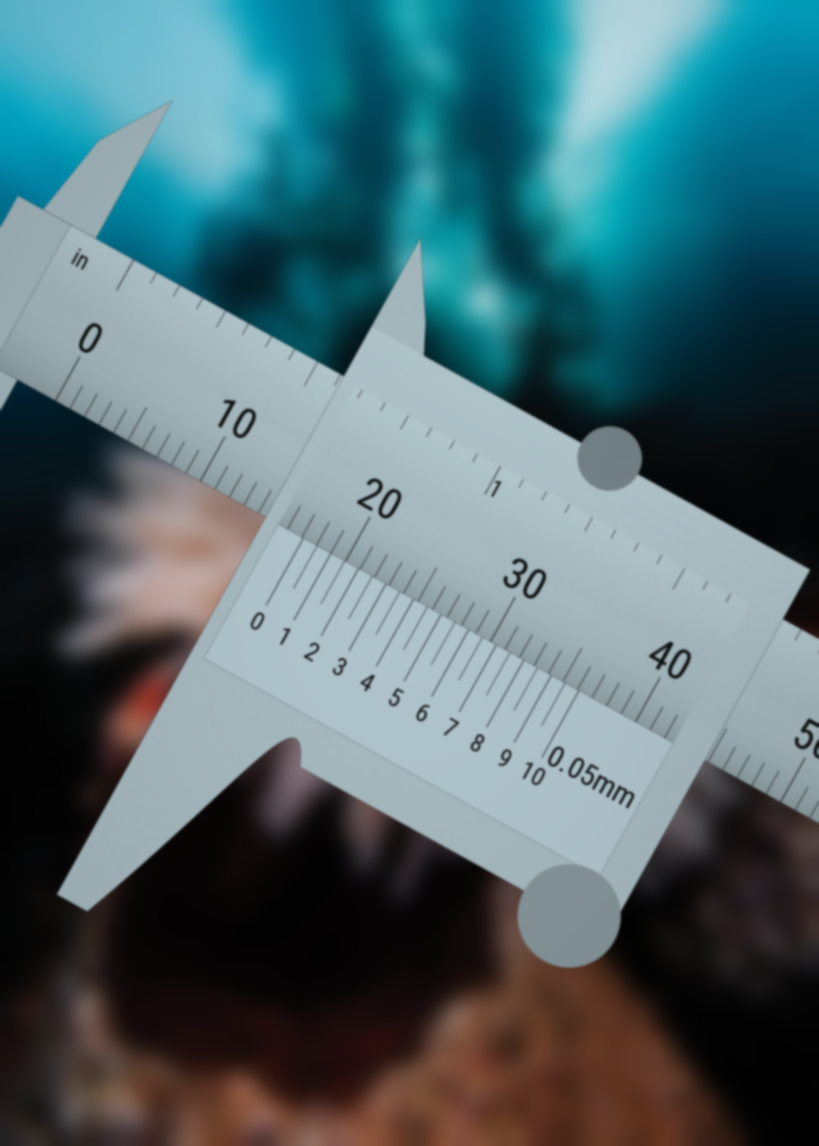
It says 17.1
